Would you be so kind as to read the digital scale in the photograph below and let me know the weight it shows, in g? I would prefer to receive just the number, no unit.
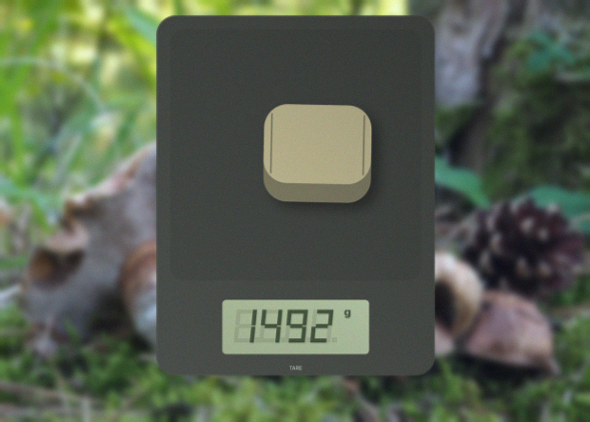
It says 1492
